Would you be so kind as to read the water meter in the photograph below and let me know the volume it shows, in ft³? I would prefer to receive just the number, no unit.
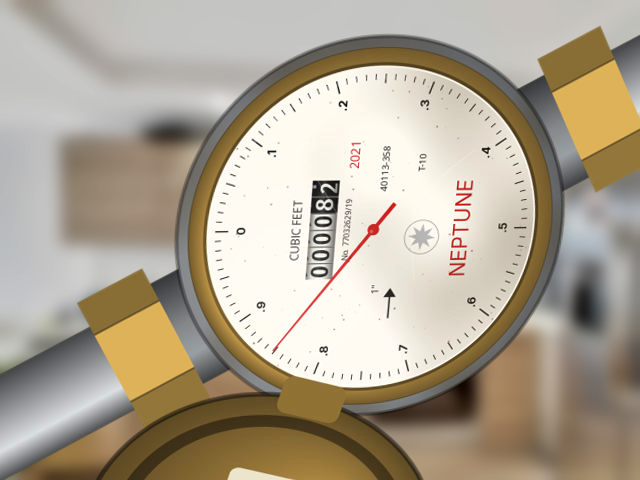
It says 81.85
